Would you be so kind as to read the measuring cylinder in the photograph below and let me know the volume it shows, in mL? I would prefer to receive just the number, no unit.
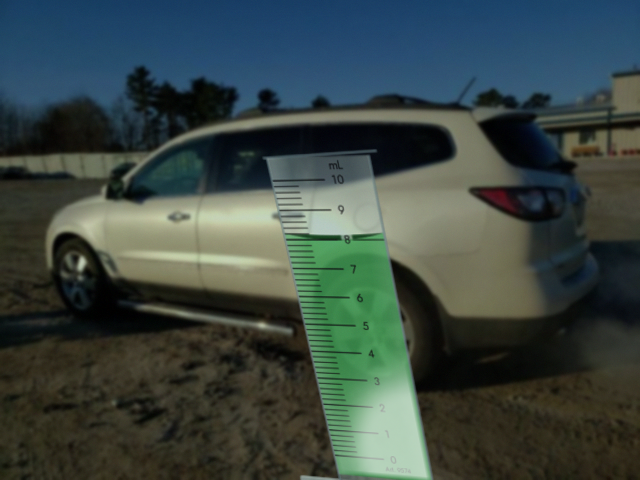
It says 8
